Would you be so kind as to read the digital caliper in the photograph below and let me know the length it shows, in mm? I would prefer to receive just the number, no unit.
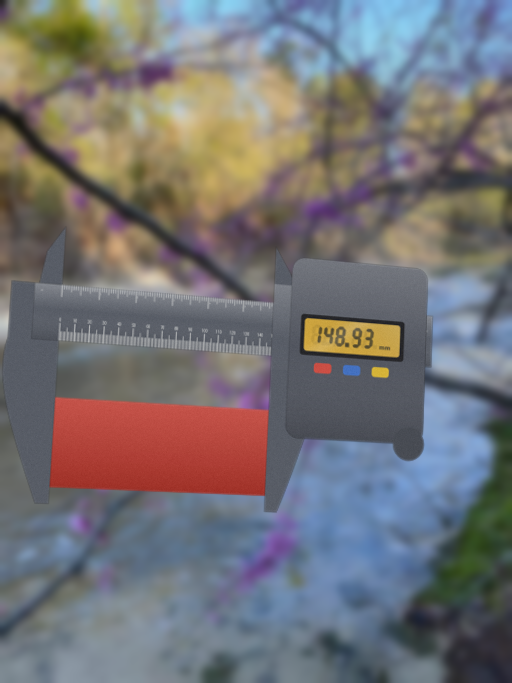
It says 148.93
